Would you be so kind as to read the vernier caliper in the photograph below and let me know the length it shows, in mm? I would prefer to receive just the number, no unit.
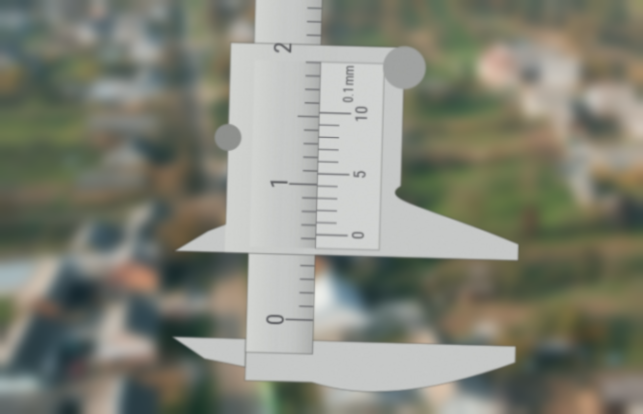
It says 6.3
